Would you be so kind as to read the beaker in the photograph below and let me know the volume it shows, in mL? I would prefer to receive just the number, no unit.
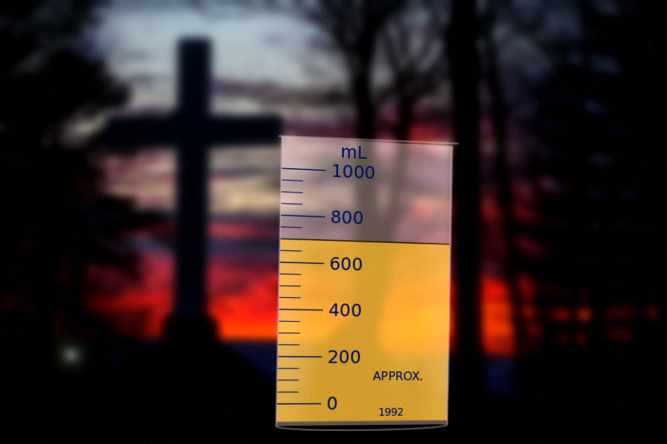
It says 700
